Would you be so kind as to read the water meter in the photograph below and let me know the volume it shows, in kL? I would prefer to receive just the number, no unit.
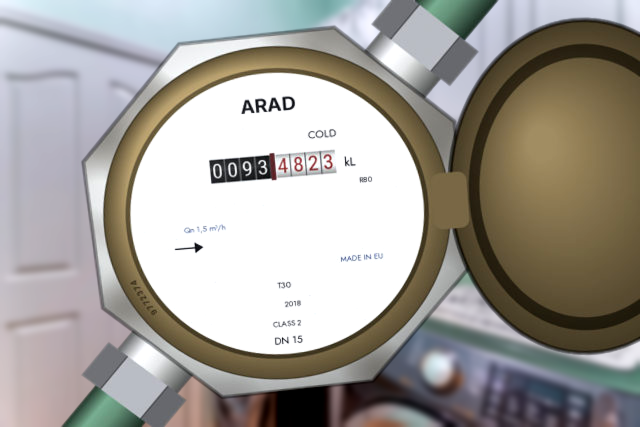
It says 93.4823
